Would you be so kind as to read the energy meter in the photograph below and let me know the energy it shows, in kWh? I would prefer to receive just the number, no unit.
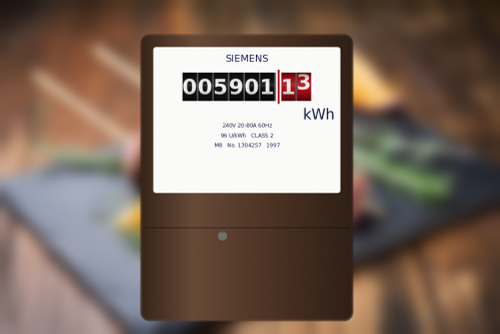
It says 5901.13
